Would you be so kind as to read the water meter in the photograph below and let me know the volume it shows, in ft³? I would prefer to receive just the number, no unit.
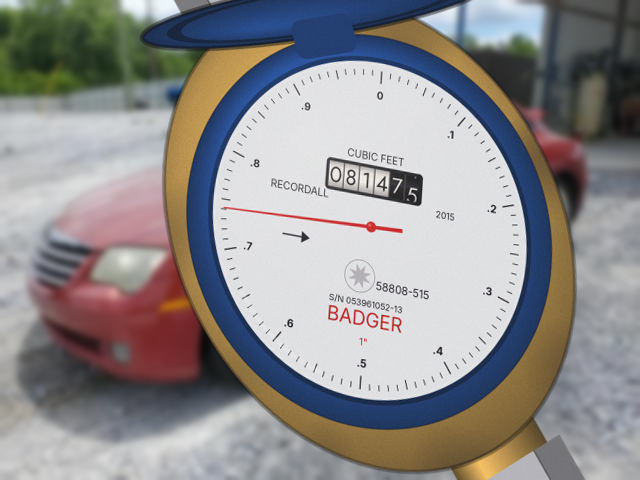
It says 81474.74
